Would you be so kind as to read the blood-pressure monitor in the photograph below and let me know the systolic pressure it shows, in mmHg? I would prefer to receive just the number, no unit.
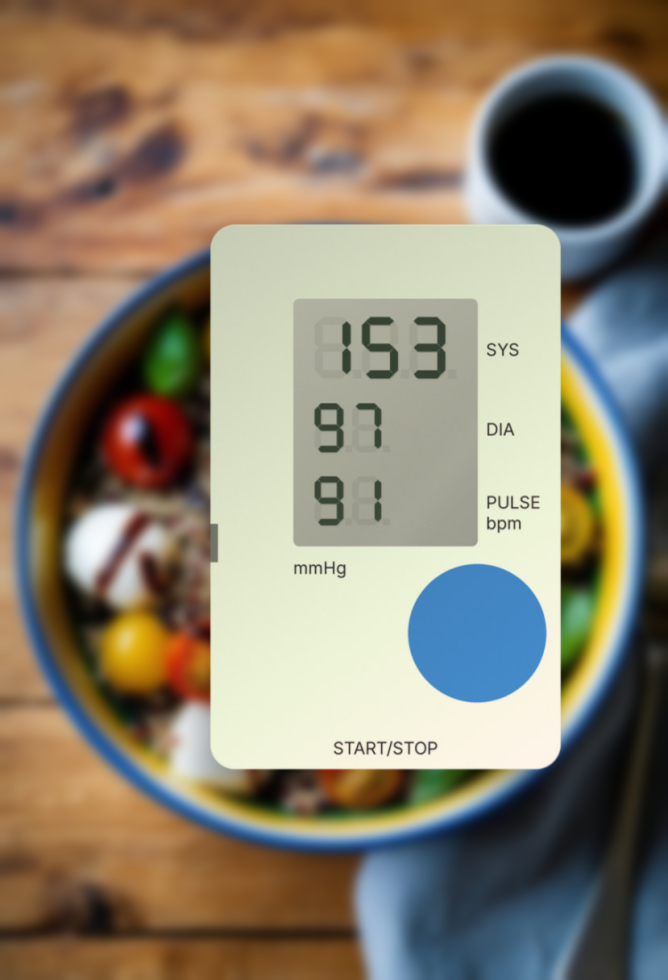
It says 153
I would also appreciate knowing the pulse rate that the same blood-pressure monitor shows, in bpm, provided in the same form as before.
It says 91
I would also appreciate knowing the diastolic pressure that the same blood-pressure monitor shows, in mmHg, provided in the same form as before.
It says 97
